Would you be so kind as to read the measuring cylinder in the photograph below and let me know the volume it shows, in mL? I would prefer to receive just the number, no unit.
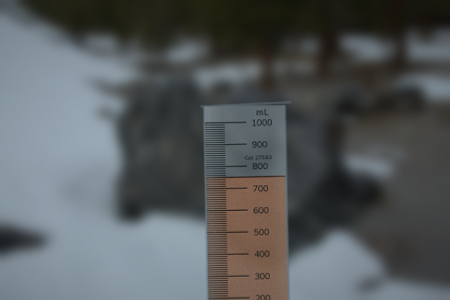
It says 750
